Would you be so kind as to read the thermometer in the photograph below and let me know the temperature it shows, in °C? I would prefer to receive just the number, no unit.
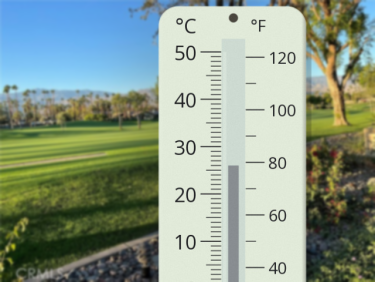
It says 26
